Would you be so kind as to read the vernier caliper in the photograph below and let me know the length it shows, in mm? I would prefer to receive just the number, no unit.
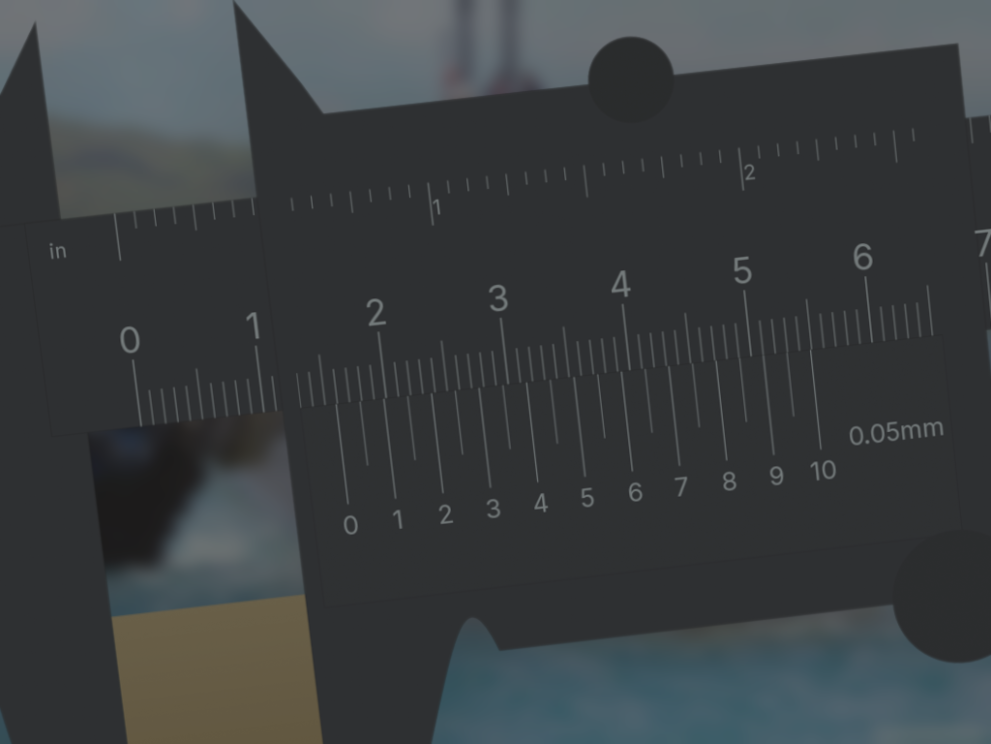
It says 15.9
